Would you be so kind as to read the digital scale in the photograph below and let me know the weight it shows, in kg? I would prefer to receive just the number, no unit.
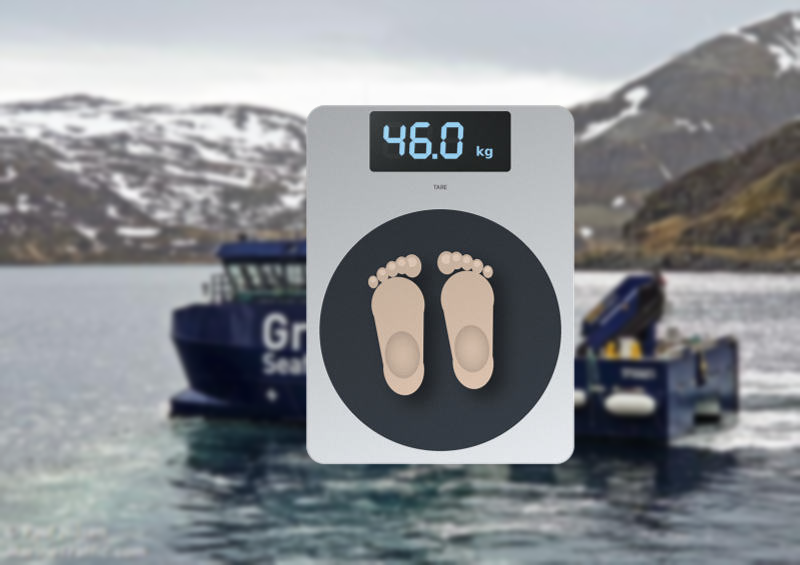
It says 46.0
